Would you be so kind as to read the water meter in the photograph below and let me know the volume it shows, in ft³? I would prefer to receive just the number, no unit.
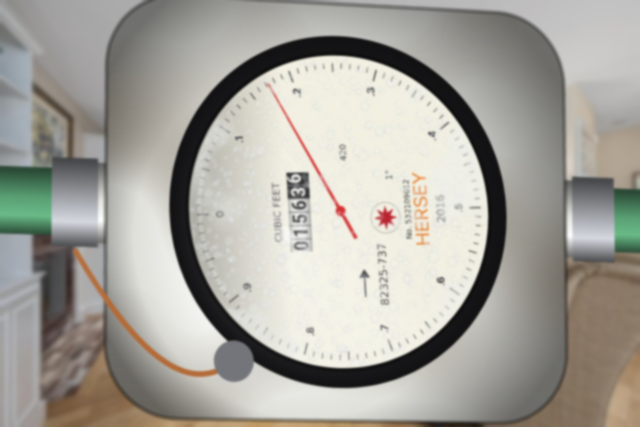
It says 15636.17
